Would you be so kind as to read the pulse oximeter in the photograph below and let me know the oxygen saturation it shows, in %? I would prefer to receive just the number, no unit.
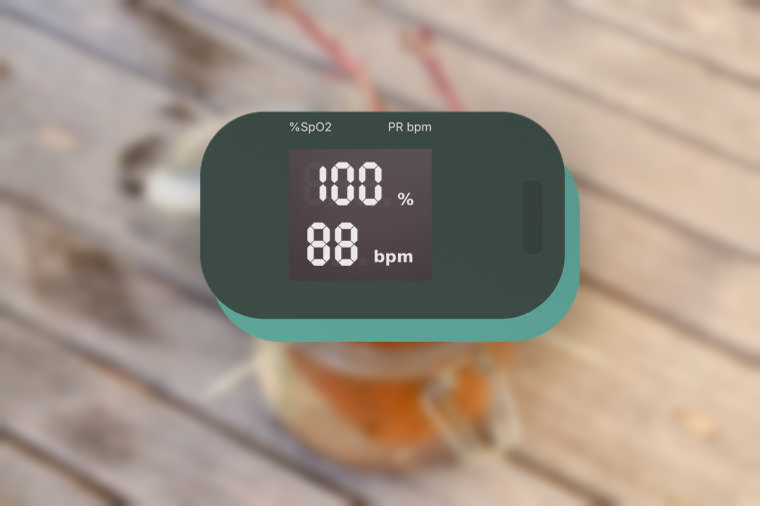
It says 100
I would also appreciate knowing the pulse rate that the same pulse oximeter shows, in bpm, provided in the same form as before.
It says 88
